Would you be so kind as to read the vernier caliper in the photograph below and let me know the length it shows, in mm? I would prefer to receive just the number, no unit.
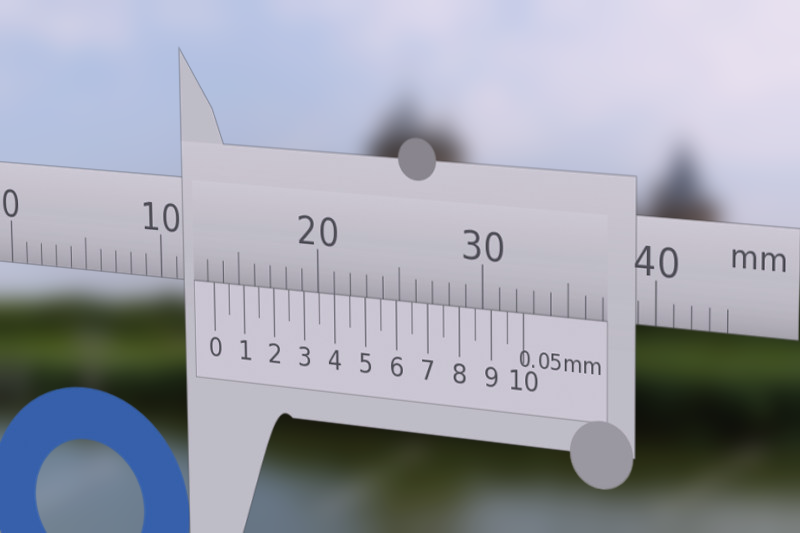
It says 13.4
